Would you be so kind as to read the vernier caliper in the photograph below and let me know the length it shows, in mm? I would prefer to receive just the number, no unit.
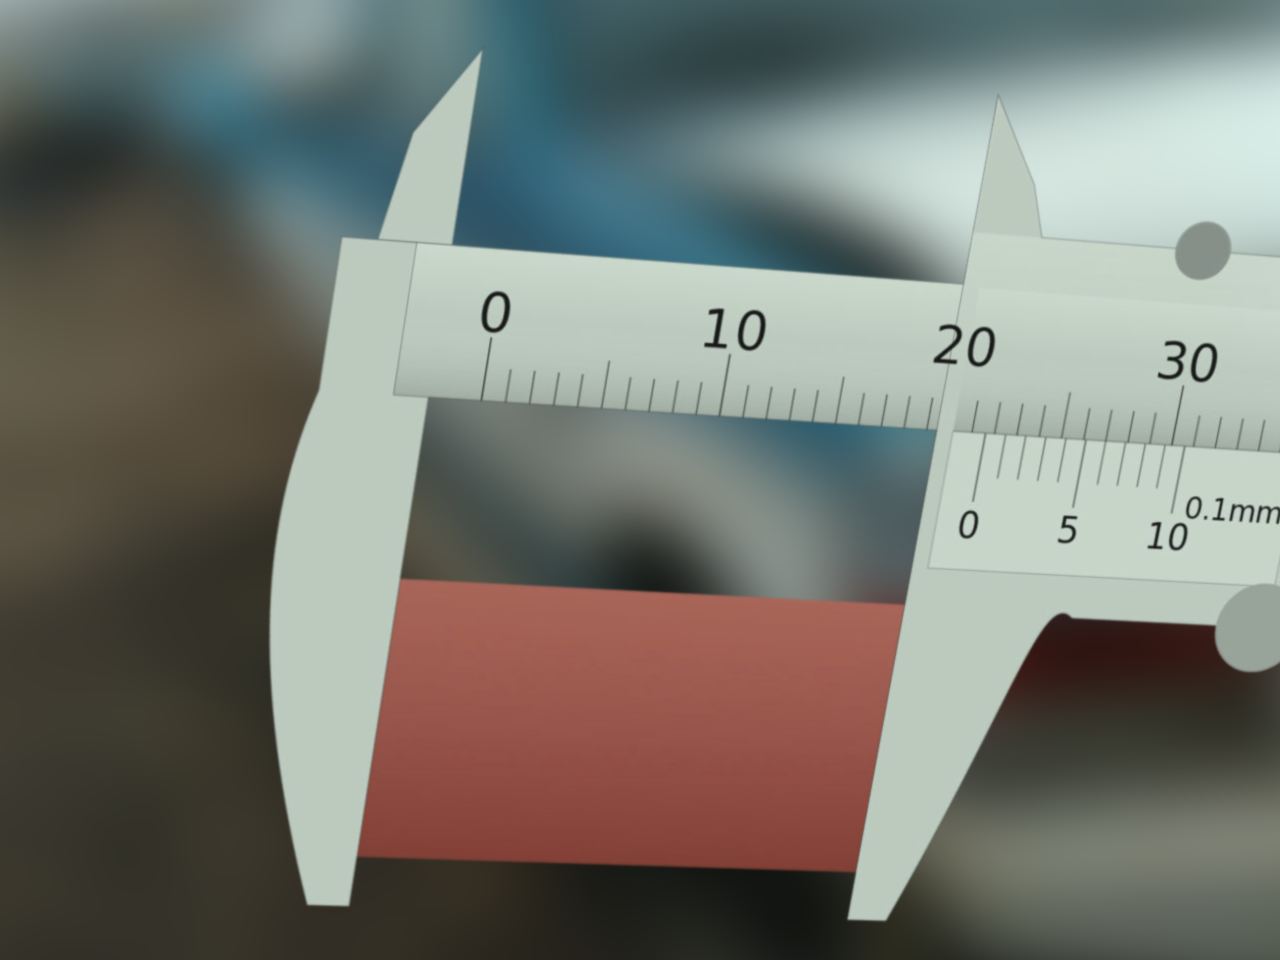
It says 21.6
